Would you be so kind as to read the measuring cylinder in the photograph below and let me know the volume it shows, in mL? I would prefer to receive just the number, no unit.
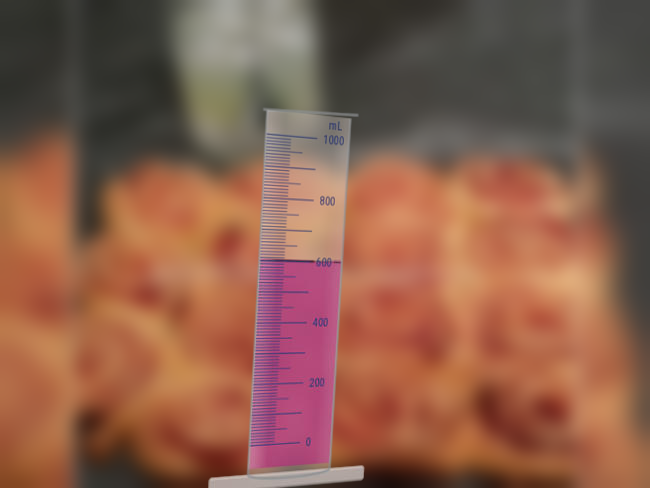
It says 600
